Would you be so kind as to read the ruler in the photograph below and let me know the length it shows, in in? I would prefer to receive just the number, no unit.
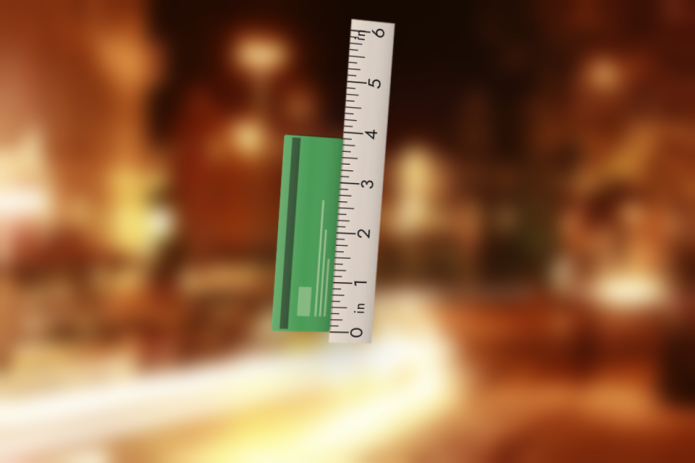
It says 3.875
